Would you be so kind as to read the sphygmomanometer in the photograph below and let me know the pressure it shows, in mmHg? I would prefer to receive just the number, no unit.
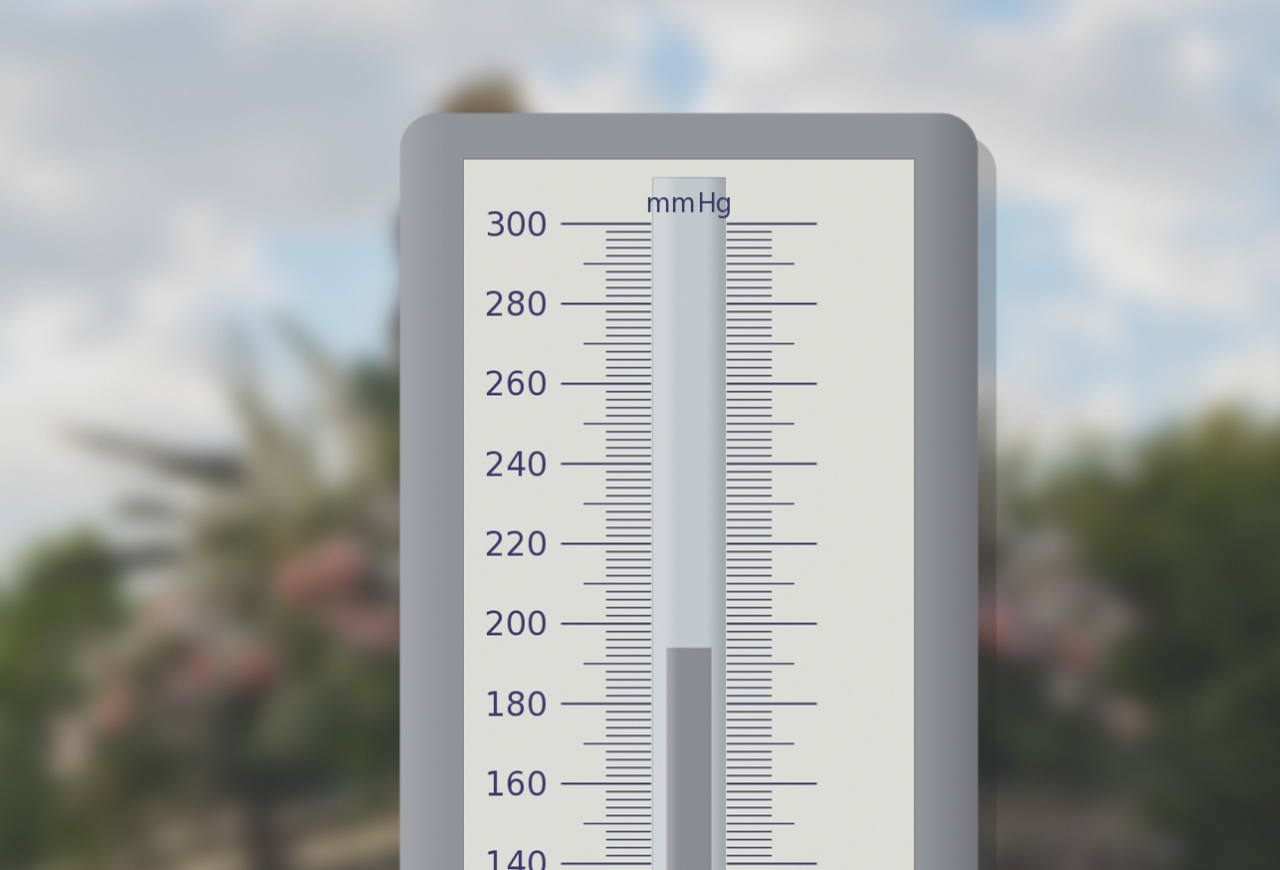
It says 194
